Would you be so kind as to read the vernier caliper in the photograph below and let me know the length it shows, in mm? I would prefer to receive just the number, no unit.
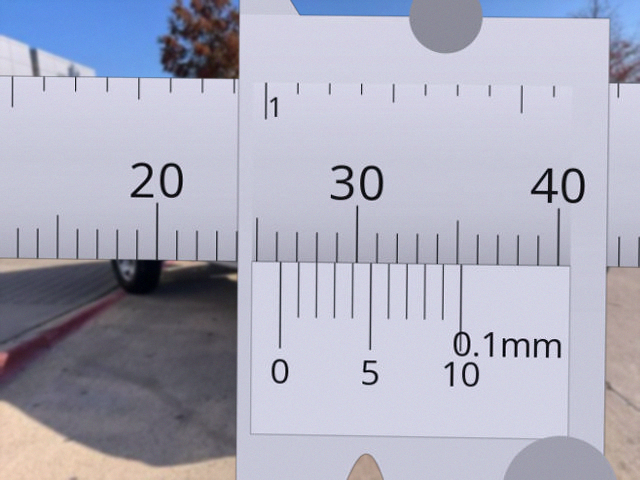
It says 26.2
